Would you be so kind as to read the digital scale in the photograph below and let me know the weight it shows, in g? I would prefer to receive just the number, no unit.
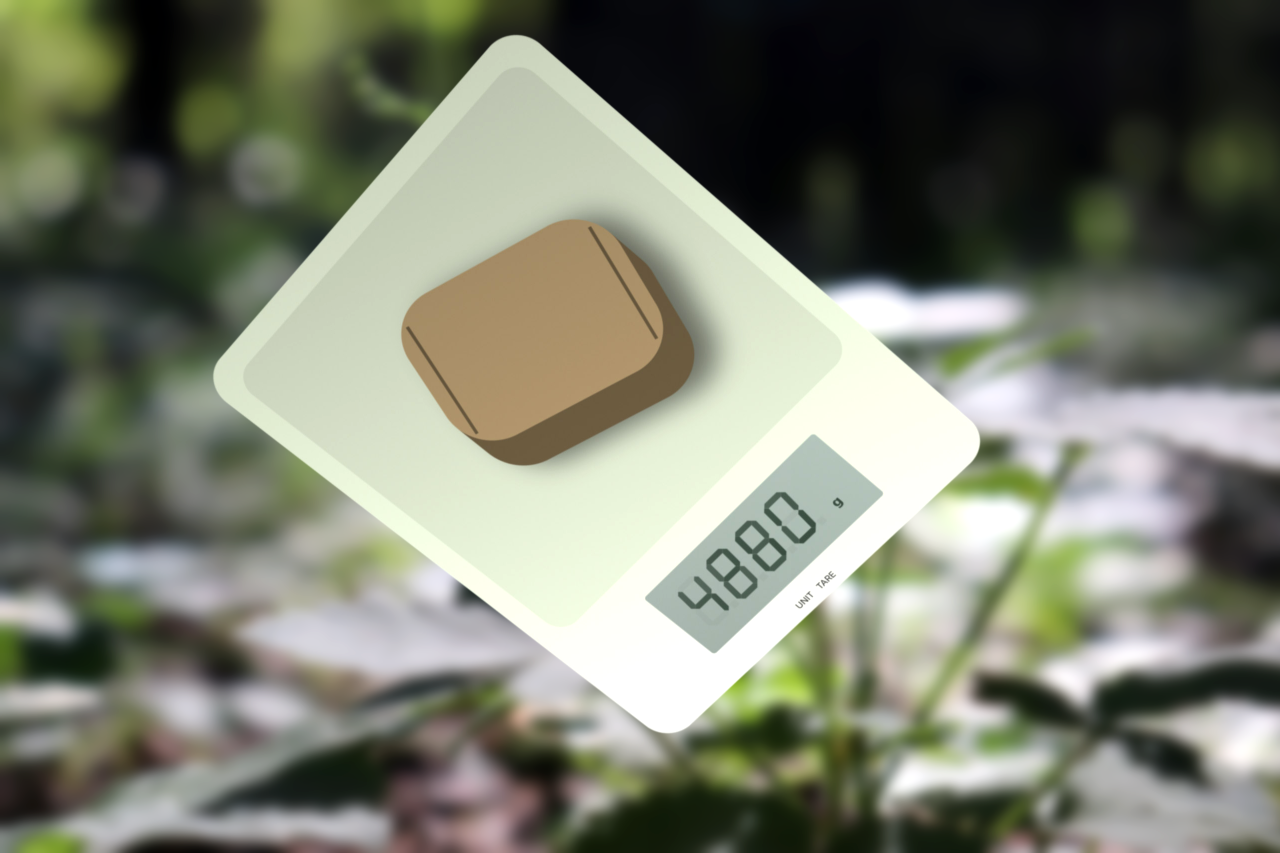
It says 4880
